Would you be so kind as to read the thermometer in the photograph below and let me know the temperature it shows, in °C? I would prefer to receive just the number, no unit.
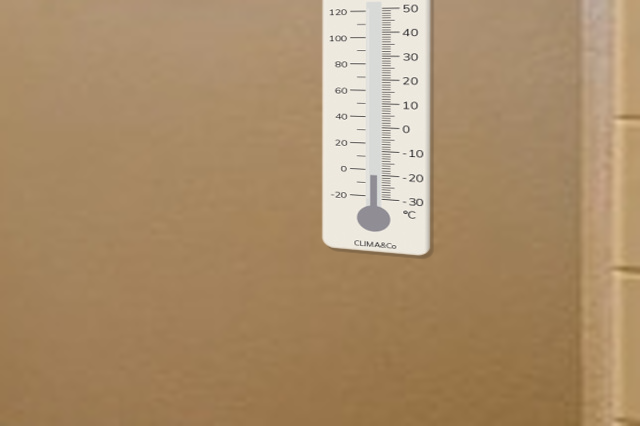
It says -20
